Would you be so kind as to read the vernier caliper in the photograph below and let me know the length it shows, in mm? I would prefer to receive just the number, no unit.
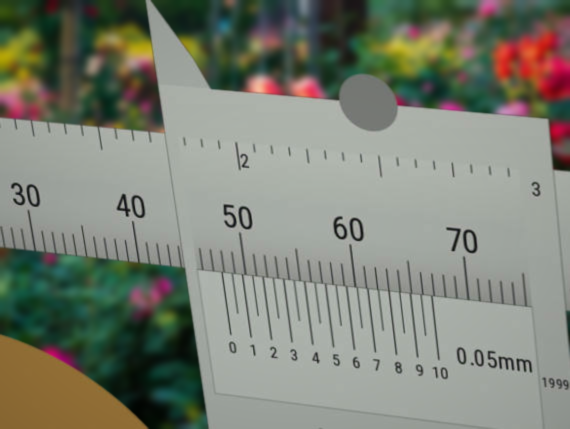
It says 47.8
